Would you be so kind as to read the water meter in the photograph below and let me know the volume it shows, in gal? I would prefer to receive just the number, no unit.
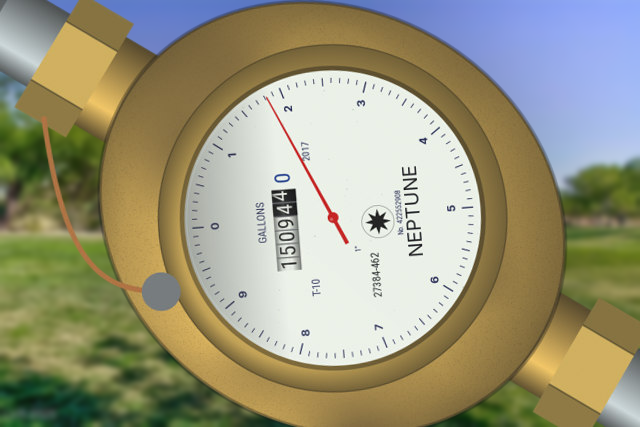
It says 1509441.8
